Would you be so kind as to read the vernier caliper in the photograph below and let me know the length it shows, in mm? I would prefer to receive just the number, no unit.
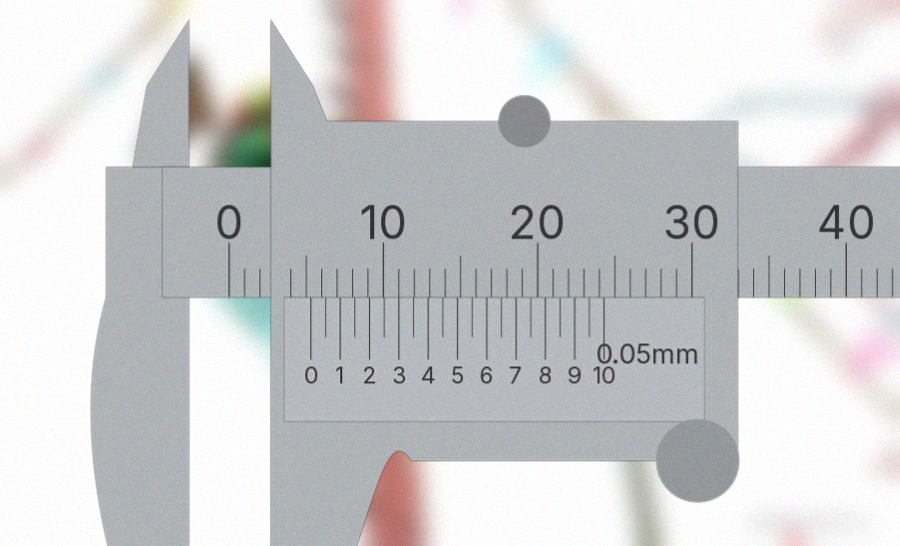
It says 5.3
